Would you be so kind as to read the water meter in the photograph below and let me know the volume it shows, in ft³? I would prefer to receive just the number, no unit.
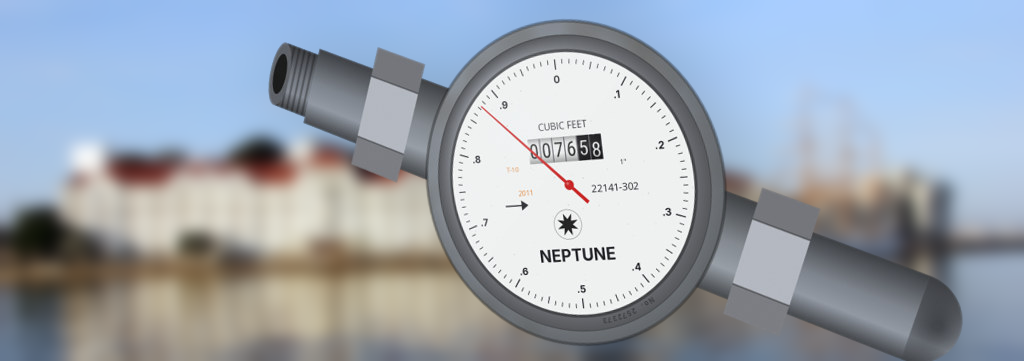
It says 7657.87
